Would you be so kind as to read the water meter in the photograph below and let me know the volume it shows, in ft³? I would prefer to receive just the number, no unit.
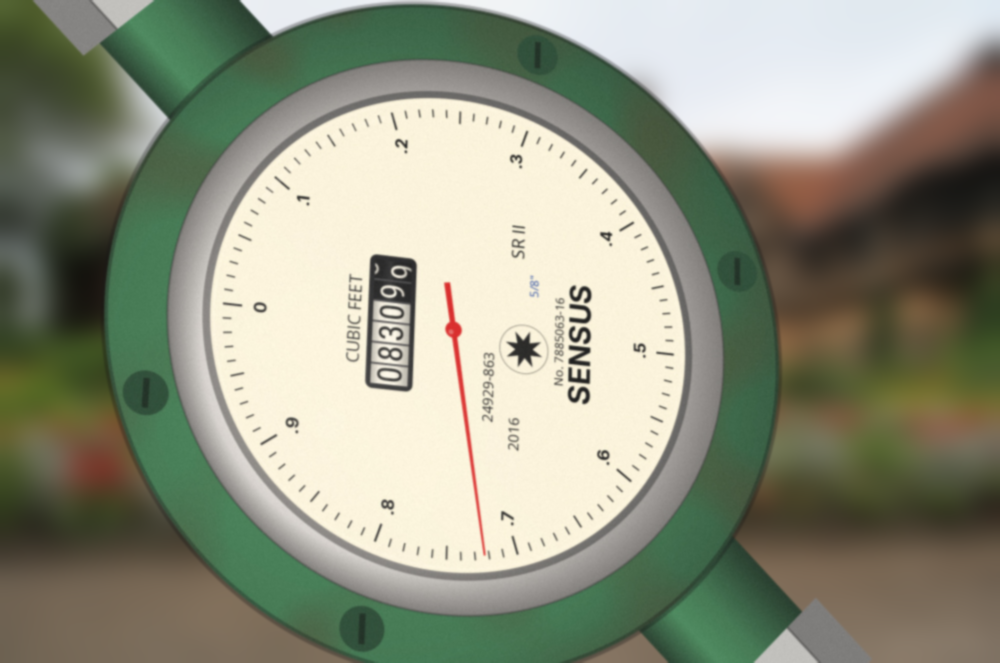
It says 83098.72
